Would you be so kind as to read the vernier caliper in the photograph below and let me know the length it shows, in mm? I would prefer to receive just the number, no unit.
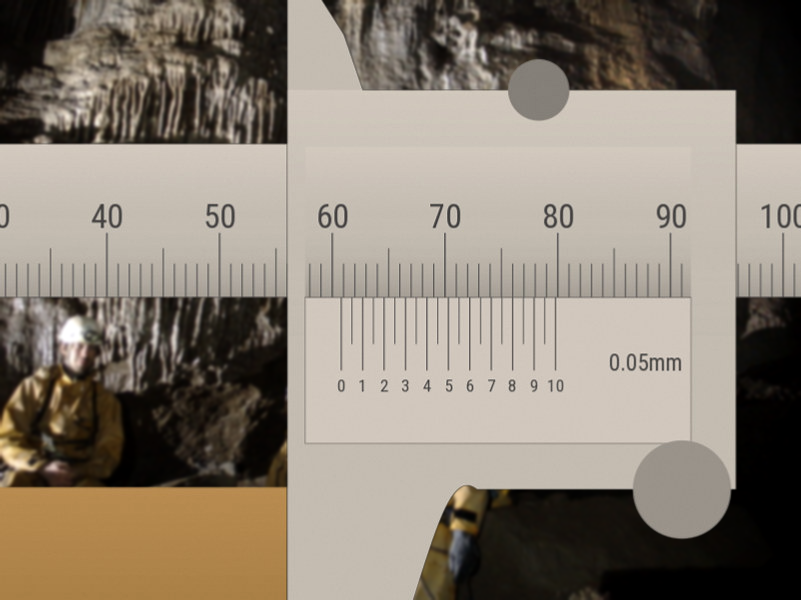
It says 60.8
